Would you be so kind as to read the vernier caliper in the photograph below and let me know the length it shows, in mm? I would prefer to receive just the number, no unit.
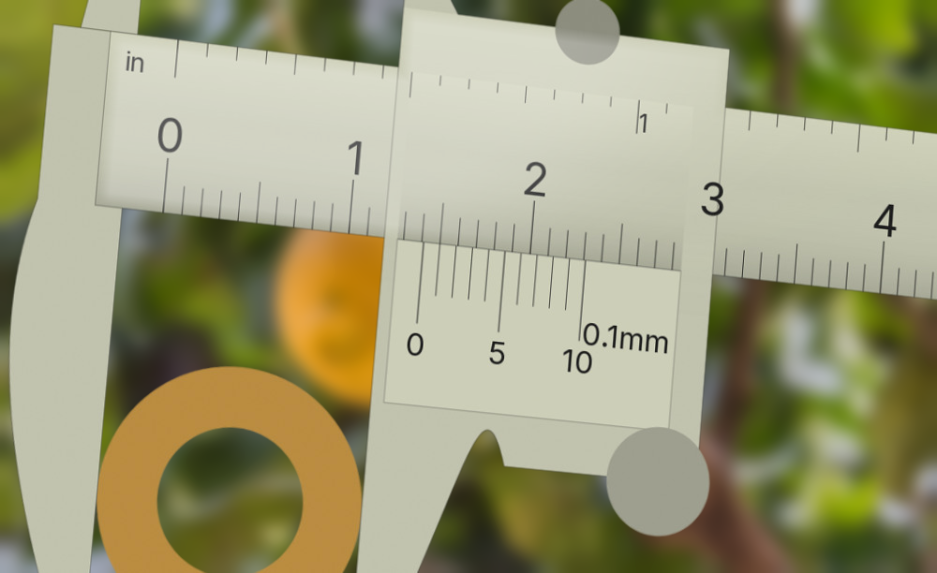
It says 14.1
